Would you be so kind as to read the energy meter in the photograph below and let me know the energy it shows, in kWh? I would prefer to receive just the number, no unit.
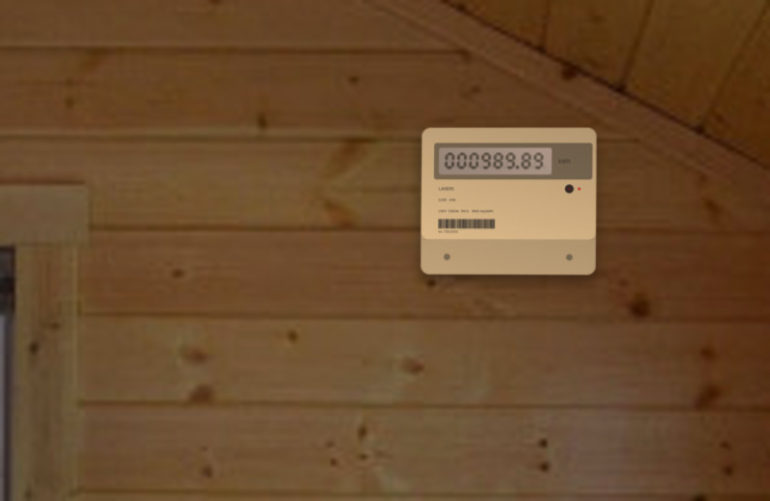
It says 989.89
